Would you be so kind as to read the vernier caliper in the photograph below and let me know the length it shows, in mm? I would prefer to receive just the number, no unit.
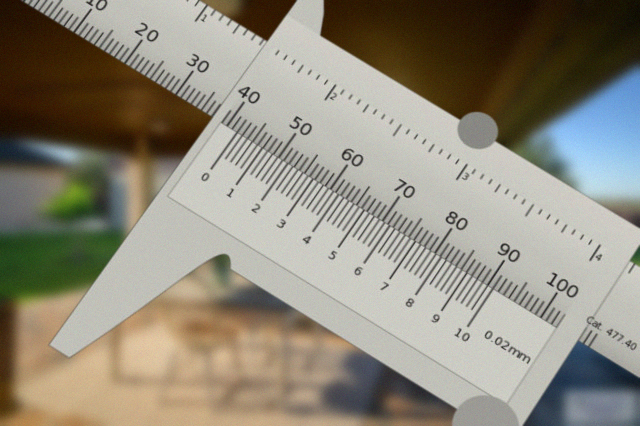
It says 42.0
